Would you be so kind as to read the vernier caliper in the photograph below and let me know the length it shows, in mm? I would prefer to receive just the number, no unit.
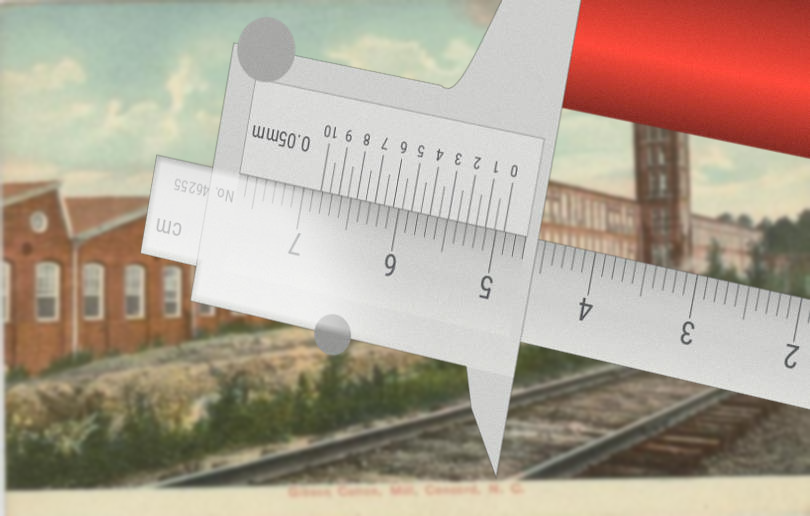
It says 49.2
